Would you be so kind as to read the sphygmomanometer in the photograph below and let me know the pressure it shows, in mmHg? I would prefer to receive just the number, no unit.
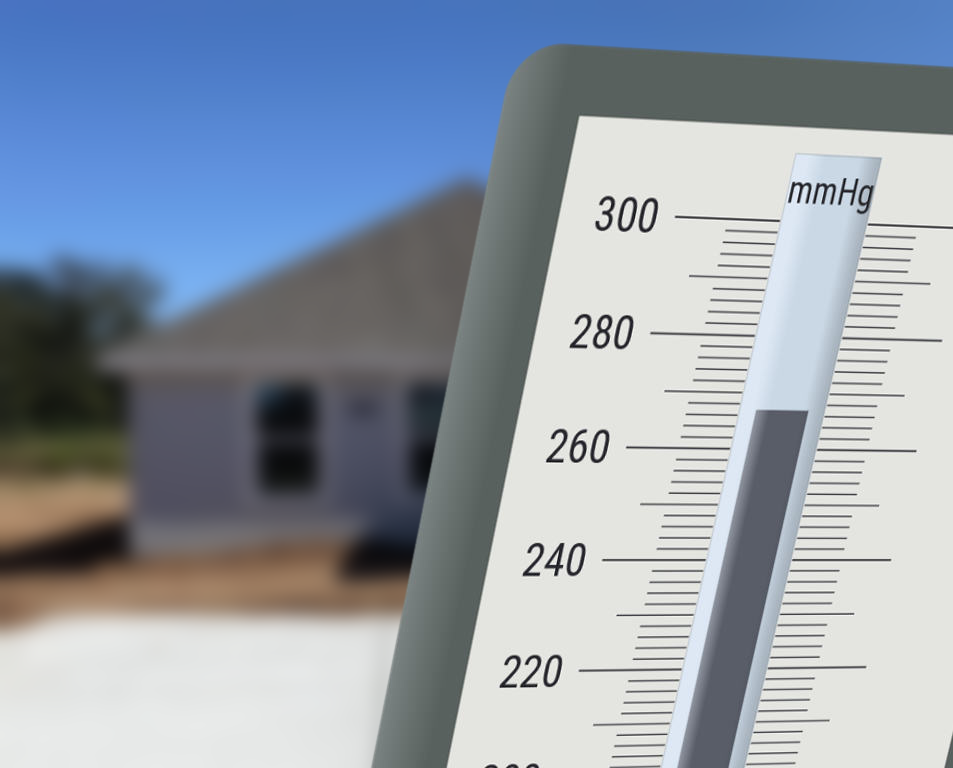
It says 267
